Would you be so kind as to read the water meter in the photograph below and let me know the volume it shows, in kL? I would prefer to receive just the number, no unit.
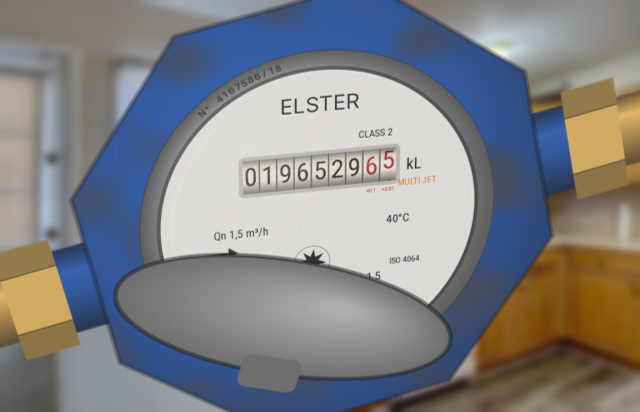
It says 196529.65
